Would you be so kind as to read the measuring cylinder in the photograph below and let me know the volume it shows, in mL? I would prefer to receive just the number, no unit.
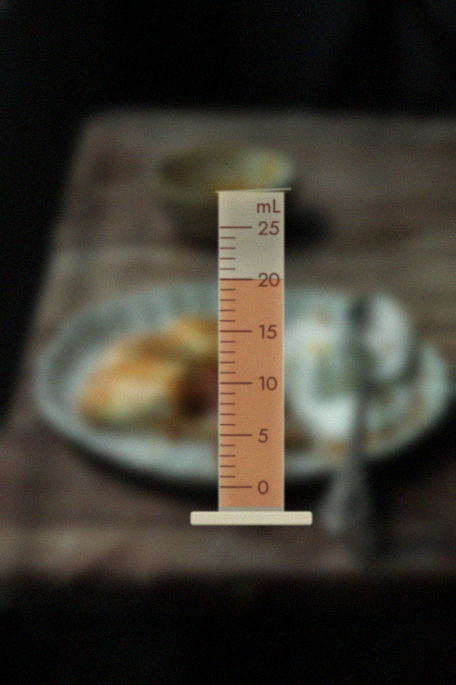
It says 20
